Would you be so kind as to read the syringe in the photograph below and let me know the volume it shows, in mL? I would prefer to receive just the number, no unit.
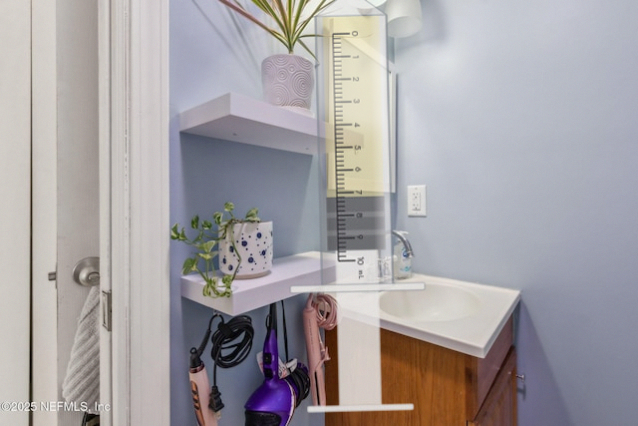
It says 7.2
